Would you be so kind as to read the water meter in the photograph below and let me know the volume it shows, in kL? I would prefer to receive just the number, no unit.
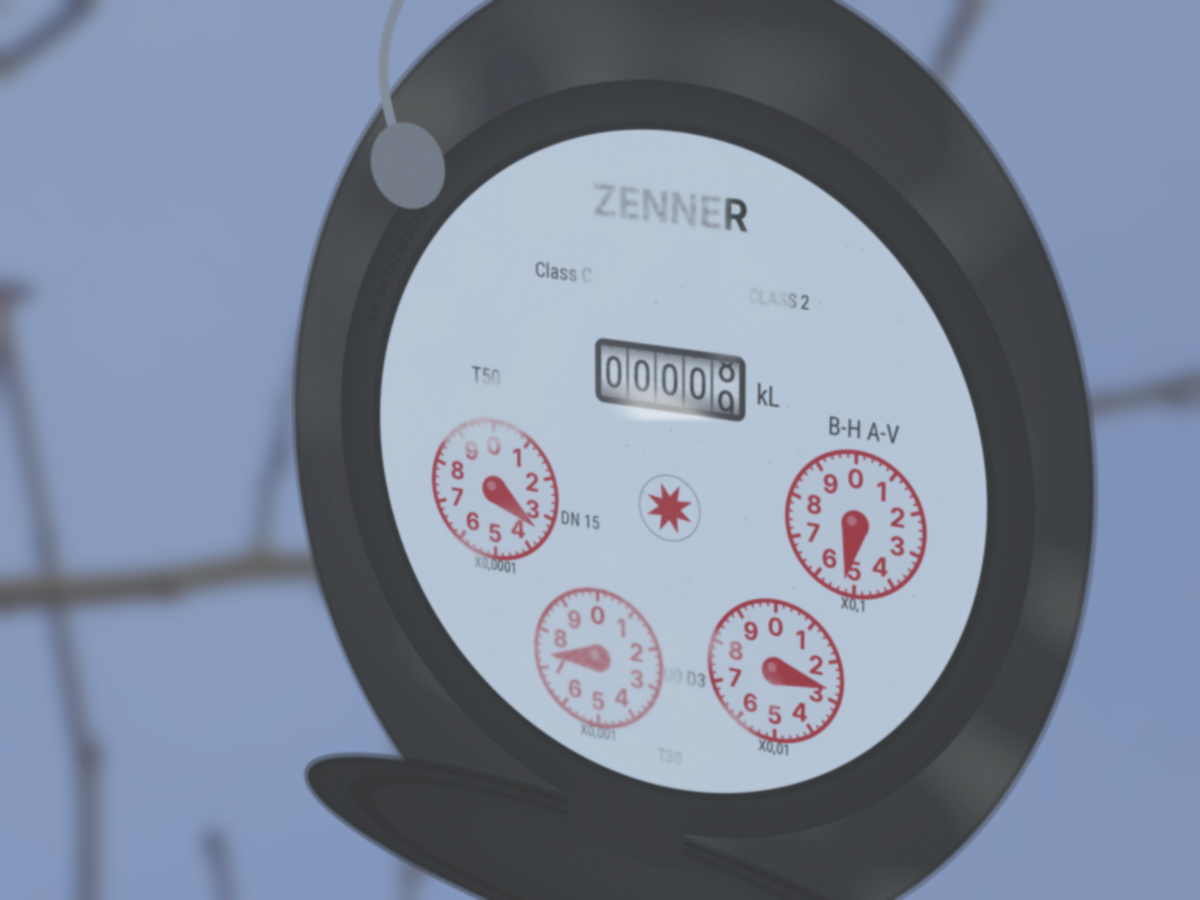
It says 8.5273
